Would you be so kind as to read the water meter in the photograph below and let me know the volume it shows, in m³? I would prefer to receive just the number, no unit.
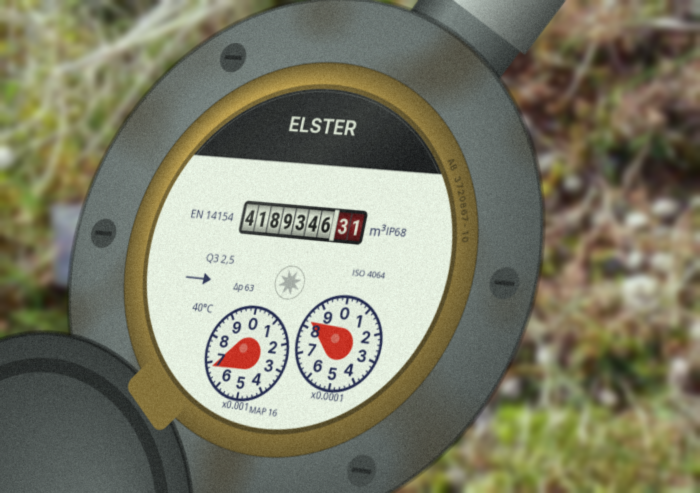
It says 4189346.3168
